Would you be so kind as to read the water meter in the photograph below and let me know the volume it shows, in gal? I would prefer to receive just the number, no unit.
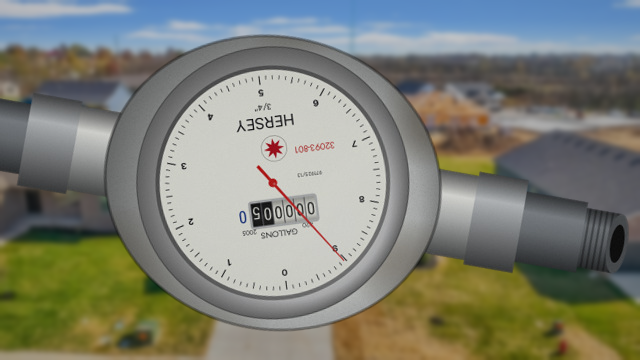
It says 49.0
